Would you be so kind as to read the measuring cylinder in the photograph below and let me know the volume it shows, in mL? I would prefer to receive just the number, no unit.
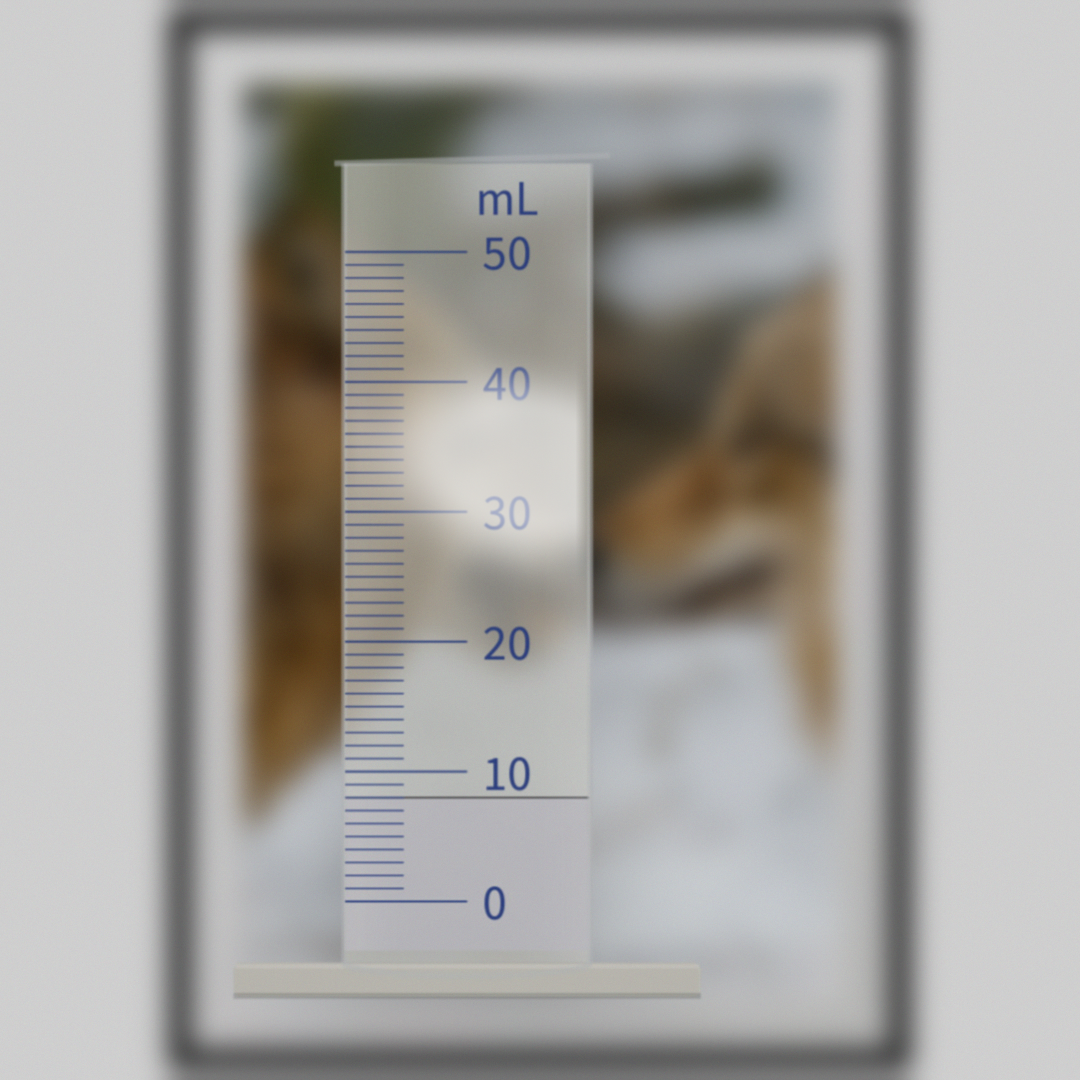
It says 8
